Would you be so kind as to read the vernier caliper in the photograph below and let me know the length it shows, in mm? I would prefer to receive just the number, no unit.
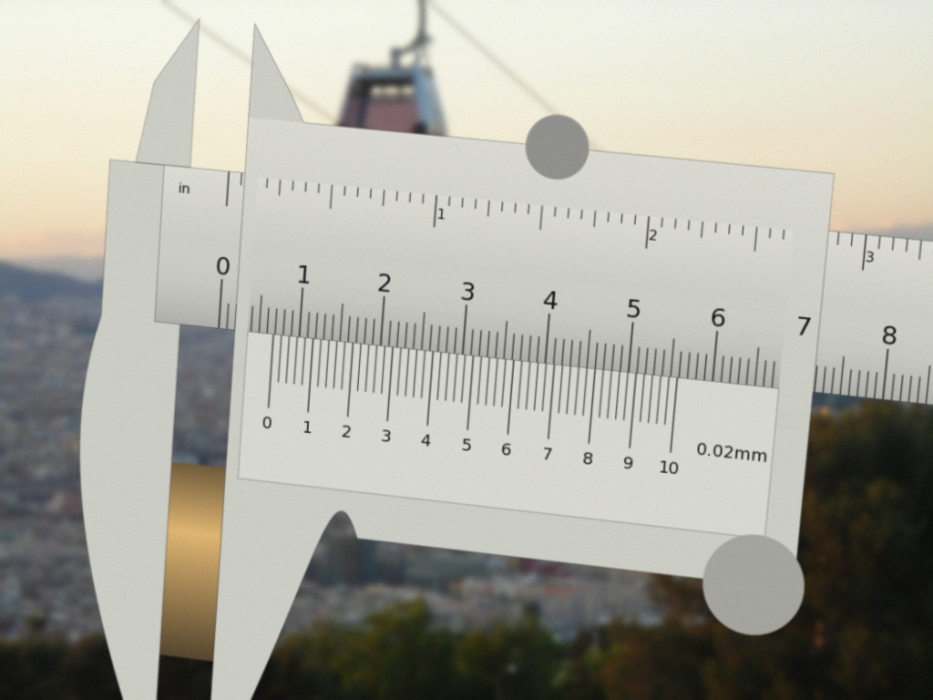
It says 6.8
